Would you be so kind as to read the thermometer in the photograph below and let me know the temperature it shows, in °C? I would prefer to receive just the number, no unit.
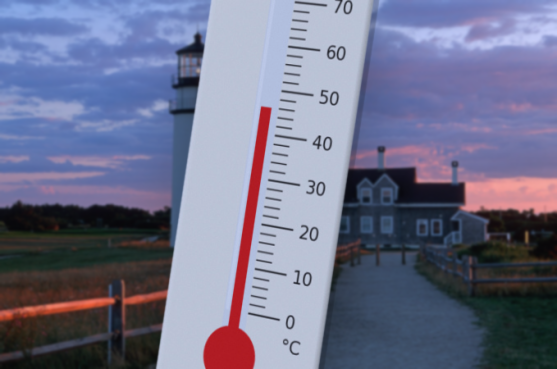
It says 46
